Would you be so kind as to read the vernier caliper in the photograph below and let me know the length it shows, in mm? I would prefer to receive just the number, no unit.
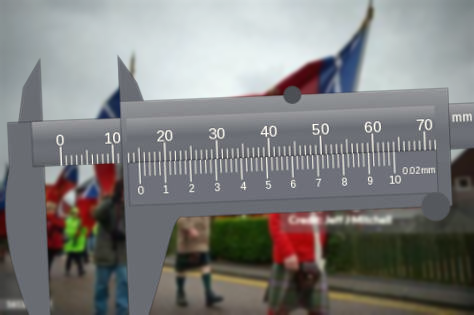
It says 15.0
